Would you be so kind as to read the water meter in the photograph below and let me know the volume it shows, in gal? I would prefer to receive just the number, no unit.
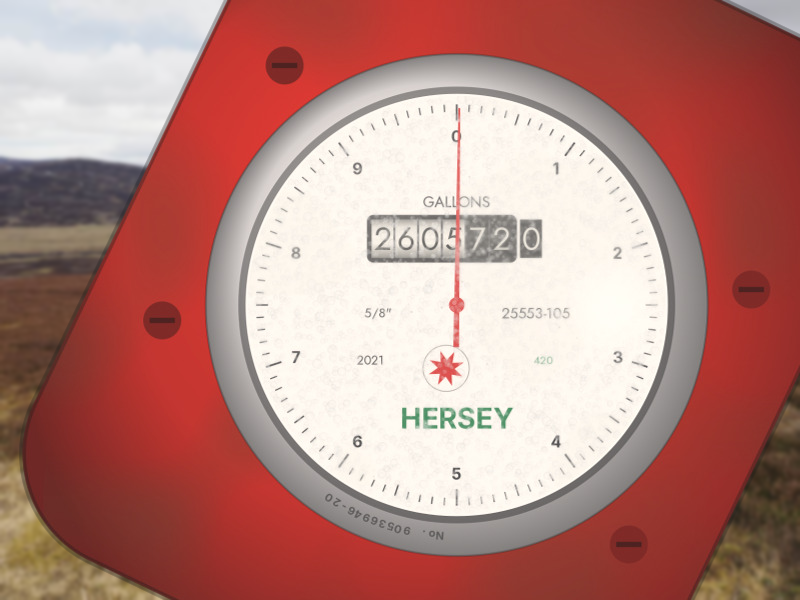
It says 2605720.0
